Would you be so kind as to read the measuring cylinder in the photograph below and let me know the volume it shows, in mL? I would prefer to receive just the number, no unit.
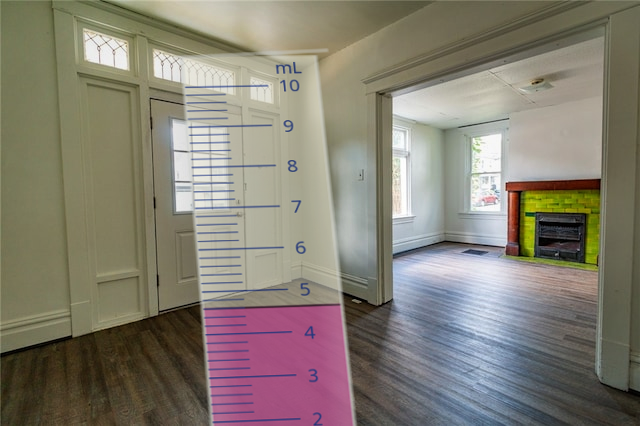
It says 4.6
